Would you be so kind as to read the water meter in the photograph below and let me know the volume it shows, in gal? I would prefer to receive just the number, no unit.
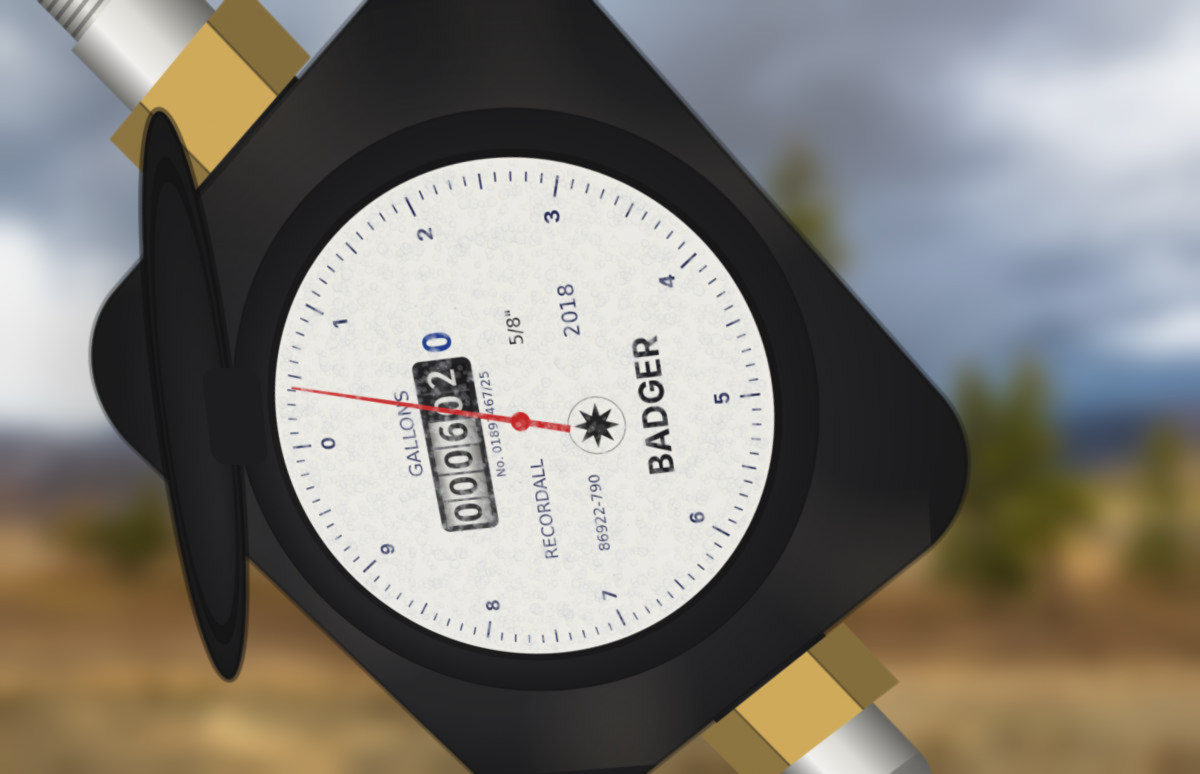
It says 6020.4
